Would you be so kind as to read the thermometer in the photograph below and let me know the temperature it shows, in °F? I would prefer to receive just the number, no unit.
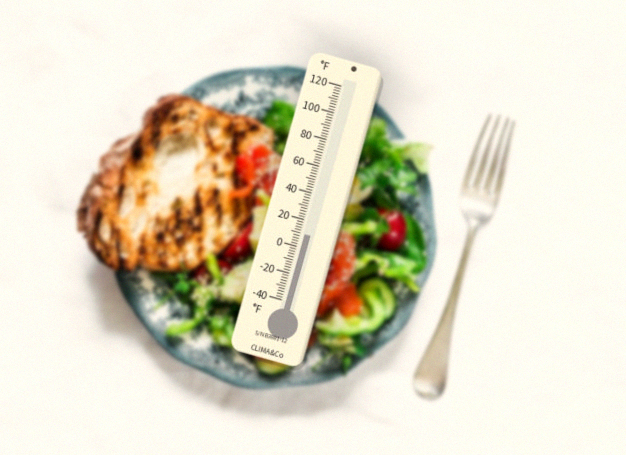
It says 10
